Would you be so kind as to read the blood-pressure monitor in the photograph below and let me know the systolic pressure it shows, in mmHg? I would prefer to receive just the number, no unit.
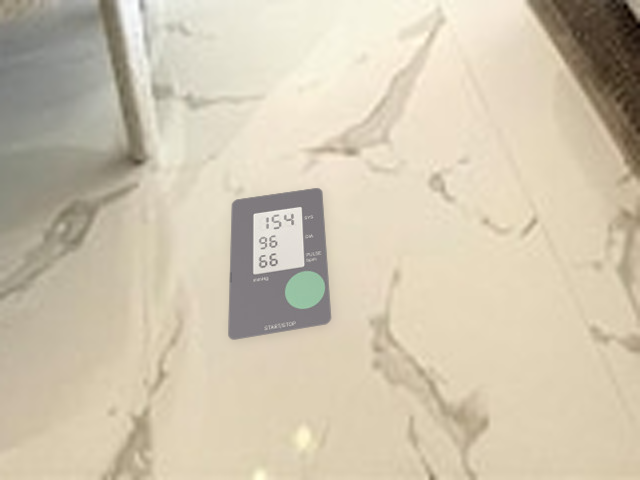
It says 154
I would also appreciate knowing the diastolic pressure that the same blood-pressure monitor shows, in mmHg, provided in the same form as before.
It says 96
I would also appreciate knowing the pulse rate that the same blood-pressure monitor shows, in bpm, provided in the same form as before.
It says 66
